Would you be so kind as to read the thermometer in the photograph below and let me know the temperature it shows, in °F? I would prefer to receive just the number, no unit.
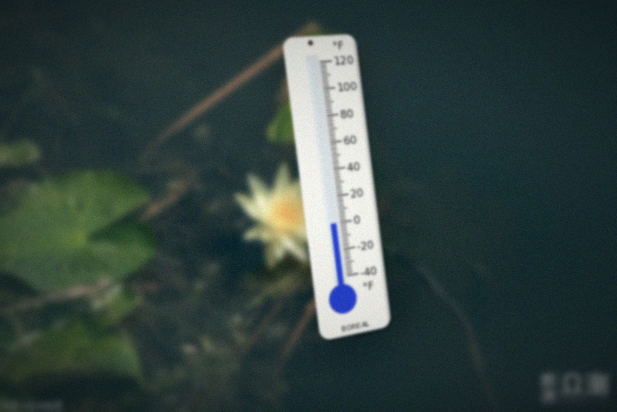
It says 0
